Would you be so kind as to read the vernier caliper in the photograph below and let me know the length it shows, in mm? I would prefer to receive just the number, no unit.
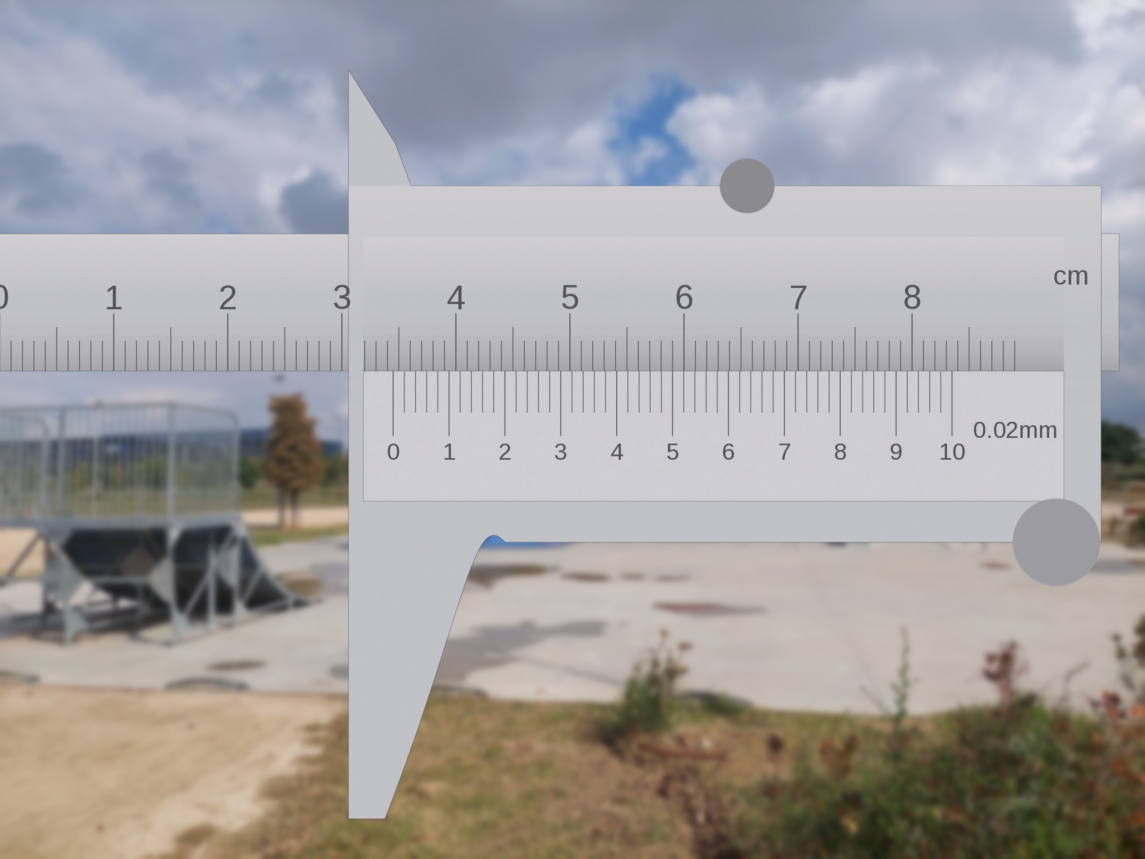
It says 34.5
